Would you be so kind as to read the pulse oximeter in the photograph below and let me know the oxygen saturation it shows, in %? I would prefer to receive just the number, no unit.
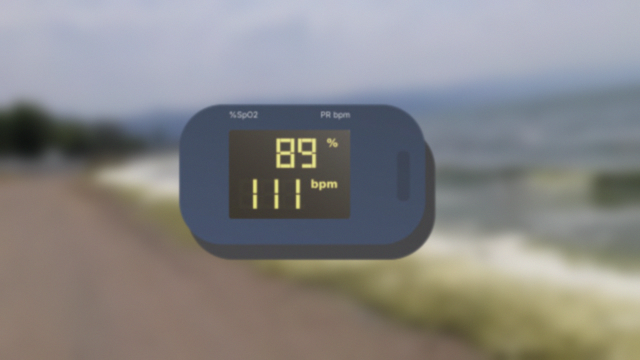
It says 89
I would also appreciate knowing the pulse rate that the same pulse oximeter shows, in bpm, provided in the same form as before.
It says 111
